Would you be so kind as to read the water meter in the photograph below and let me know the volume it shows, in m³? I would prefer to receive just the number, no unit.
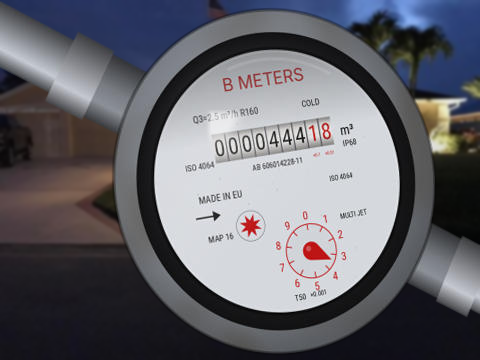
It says 444.183
